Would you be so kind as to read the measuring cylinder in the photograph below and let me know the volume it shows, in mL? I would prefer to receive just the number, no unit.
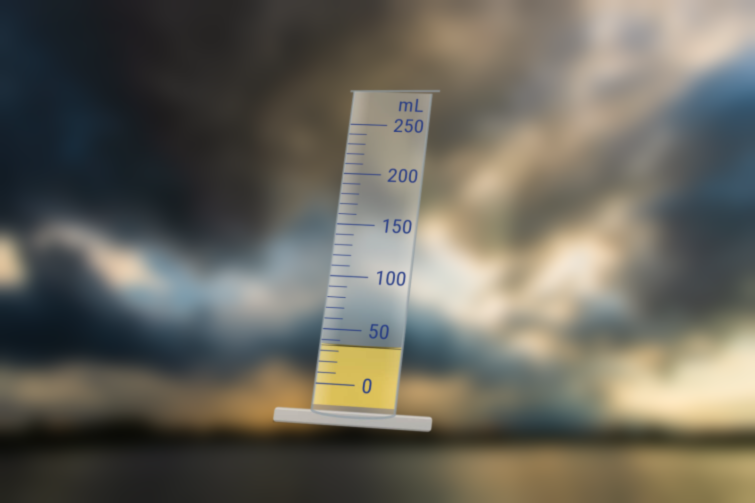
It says 35
